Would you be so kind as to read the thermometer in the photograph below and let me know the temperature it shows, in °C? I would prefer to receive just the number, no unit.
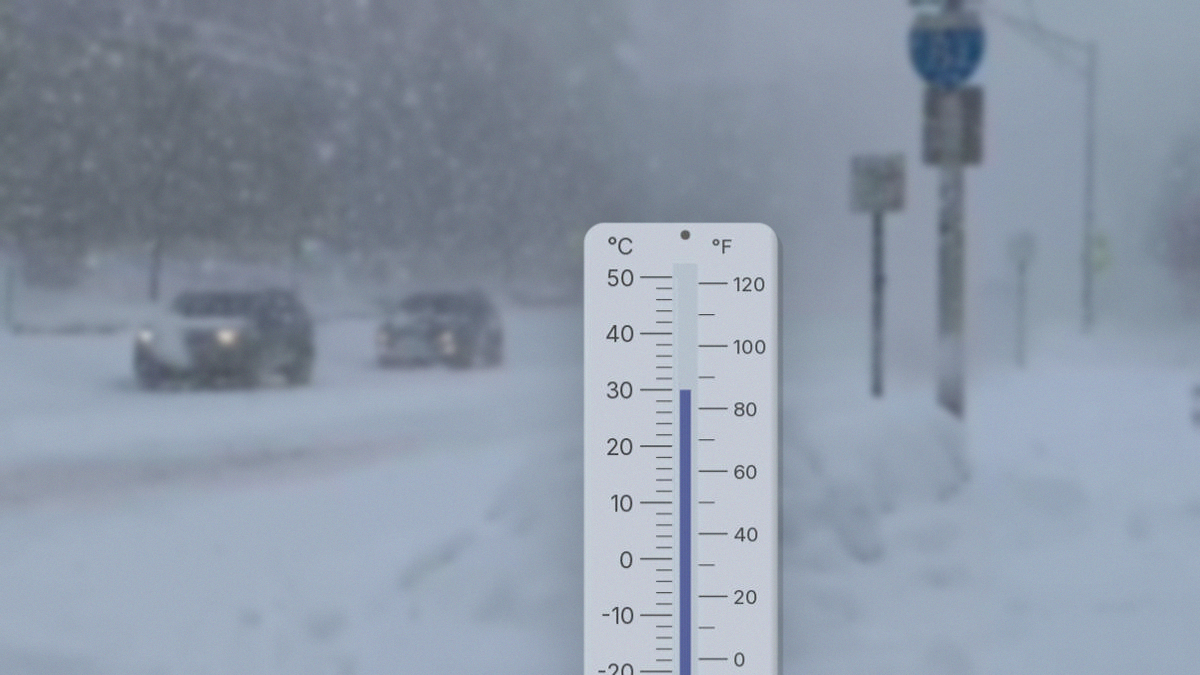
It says 30
